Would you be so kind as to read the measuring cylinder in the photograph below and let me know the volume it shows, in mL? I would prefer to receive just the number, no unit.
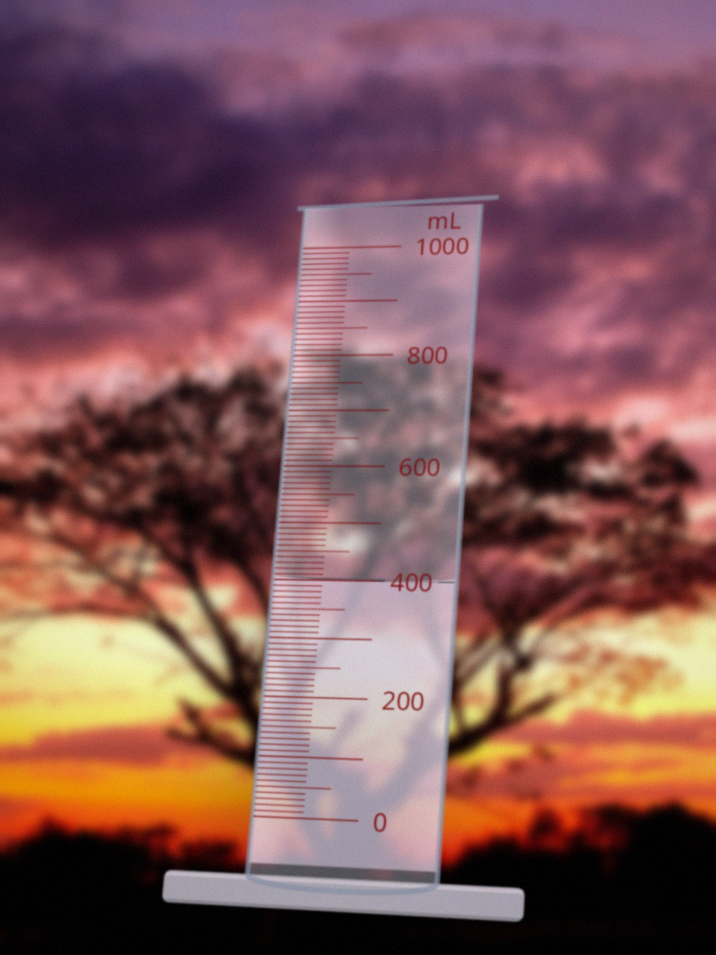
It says 400
